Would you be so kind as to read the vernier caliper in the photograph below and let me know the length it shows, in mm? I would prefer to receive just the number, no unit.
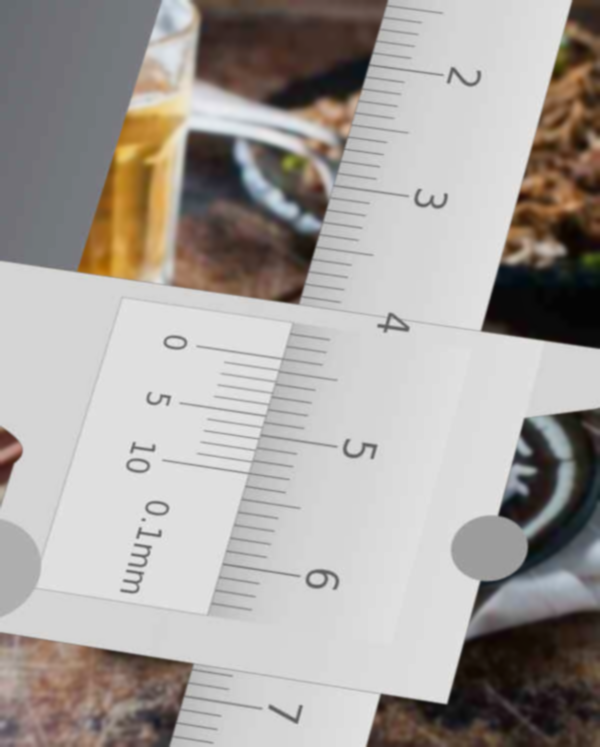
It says 44.0
